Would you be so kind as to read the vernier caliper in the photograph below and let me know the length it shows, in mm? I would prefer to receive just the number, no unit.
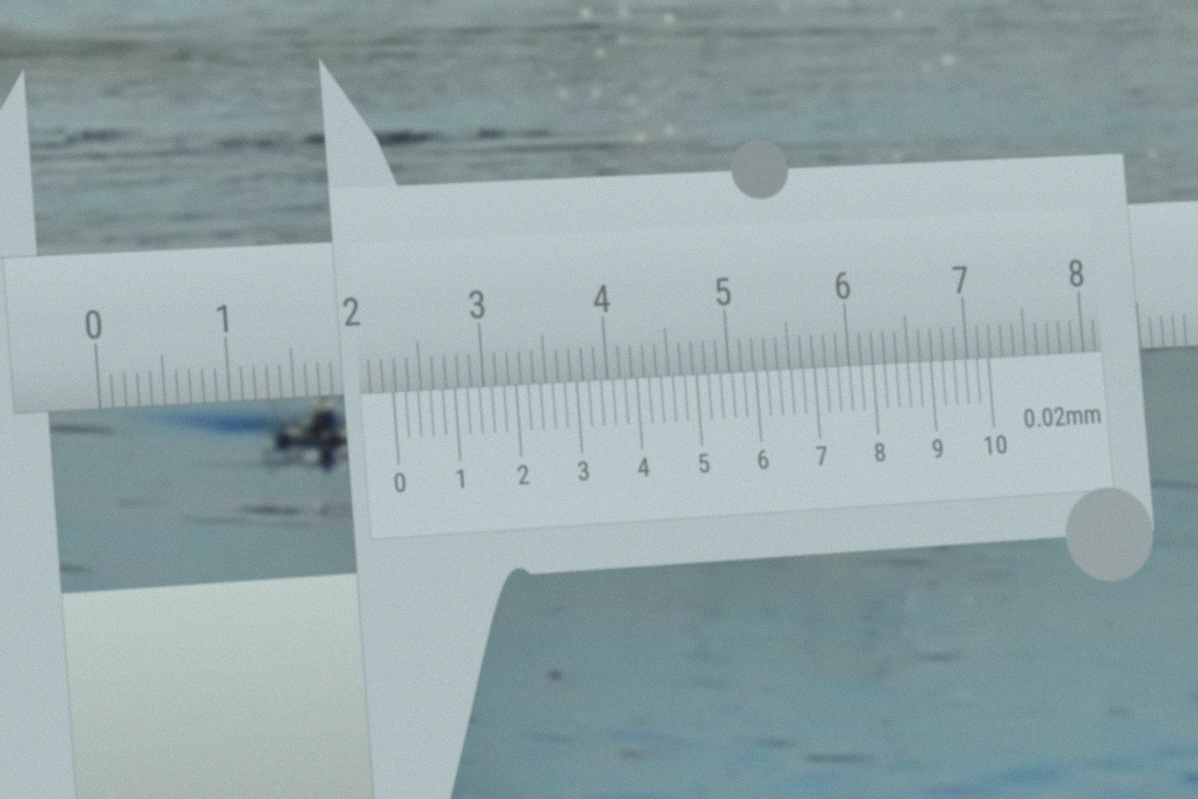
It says 22.8
